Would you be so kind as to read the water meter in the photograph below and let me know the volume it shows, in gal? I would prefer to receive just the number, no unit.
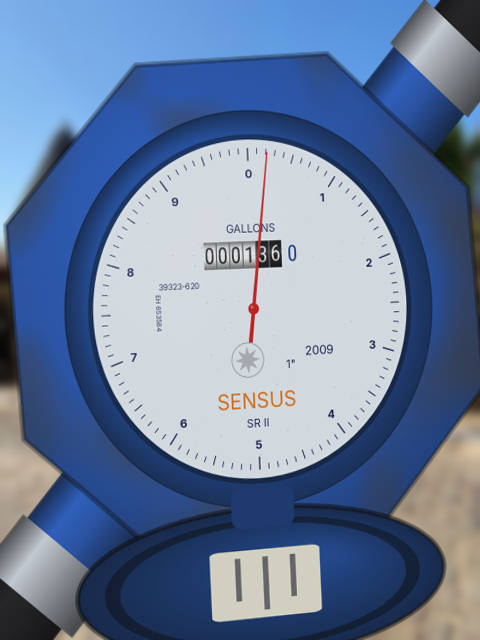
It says 1360.2
